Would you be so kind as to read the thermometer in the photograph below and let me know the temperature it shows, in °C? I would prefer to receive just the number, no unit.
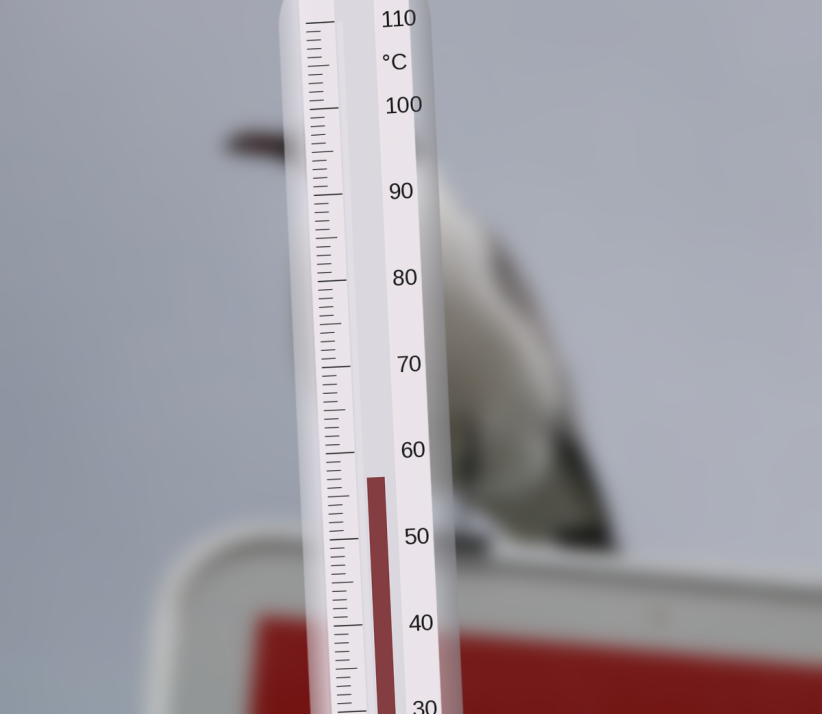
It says 57
